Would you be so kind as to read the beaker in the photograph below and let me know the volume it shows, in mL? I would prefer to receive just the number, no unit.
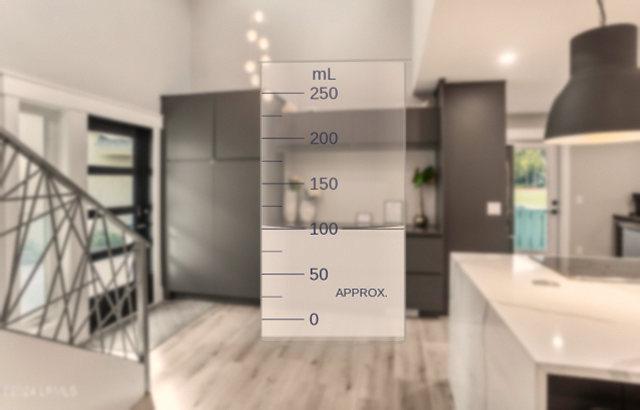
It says 100
